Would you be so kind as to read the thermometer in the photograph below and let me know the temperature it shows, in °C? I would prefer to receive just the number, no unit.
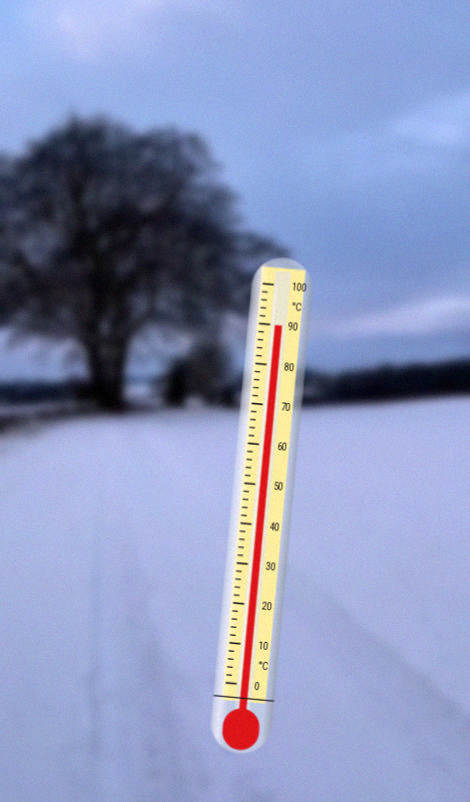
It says 90
